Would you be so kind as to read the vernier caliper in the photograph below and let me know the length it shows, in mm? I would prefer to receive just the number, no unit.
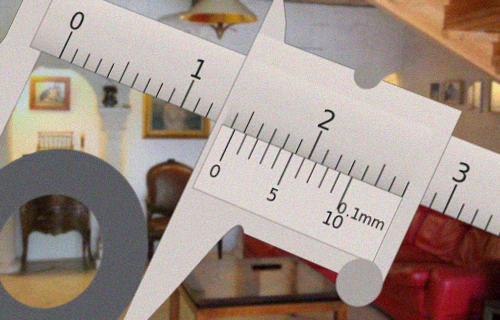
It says 14.3
